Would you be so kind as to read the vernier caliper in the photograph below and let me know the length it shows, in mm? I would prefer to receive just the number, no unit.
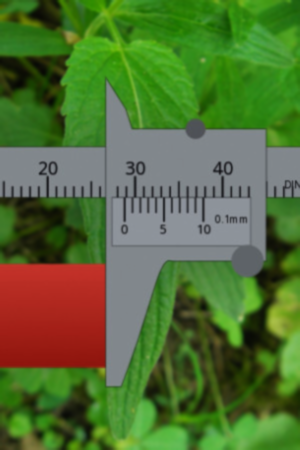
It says 28.8
